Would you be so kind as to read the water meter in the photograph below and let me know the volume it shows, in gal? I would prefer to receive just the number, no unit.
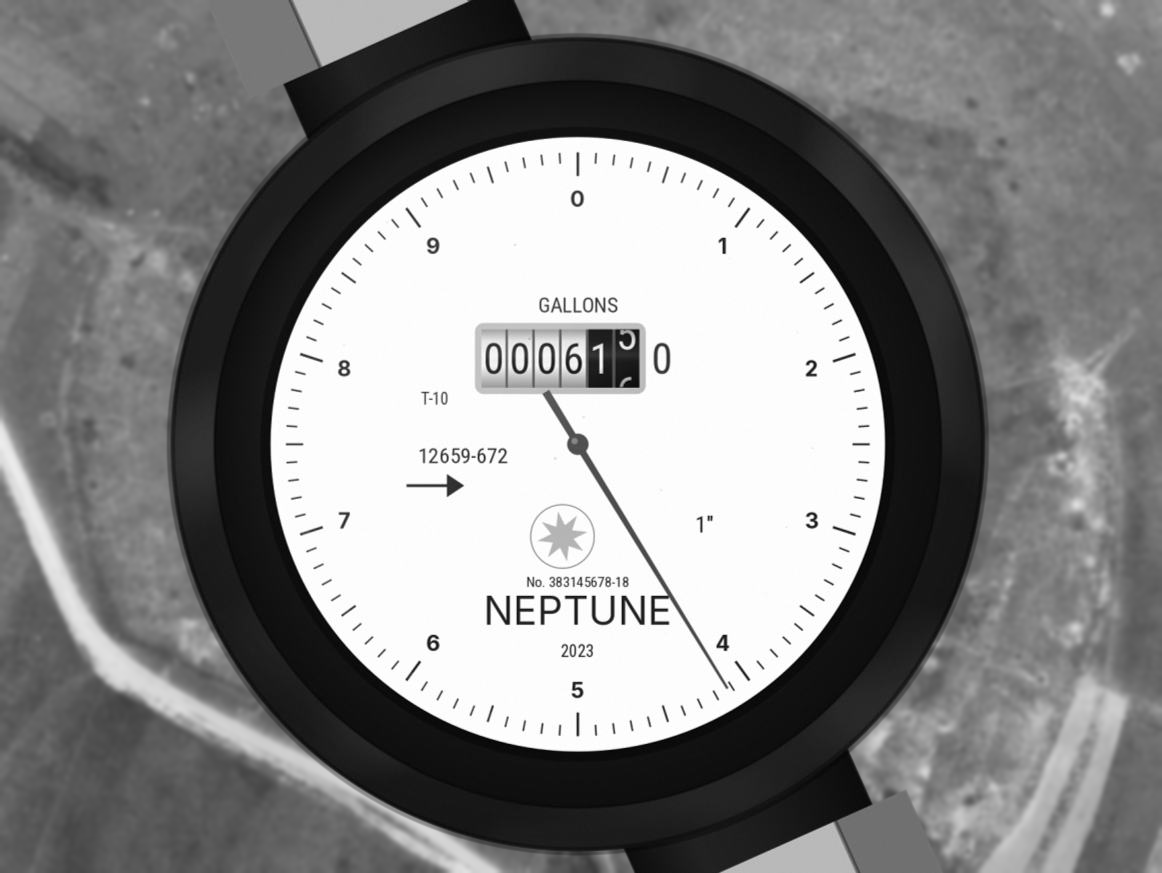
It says 6154.1
